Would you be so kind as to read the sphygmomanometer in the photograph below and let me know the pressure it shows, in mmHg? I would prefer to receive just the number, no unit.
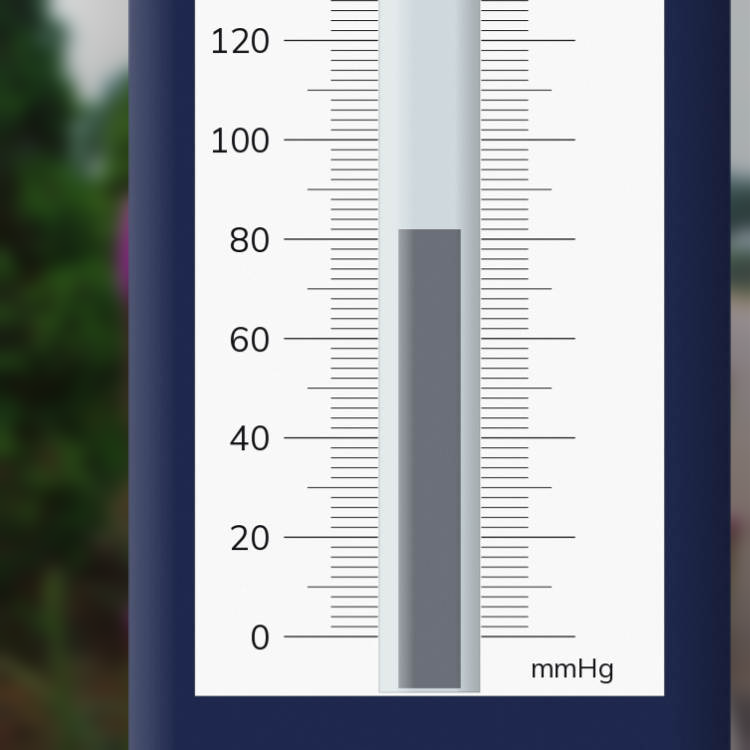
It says 82
